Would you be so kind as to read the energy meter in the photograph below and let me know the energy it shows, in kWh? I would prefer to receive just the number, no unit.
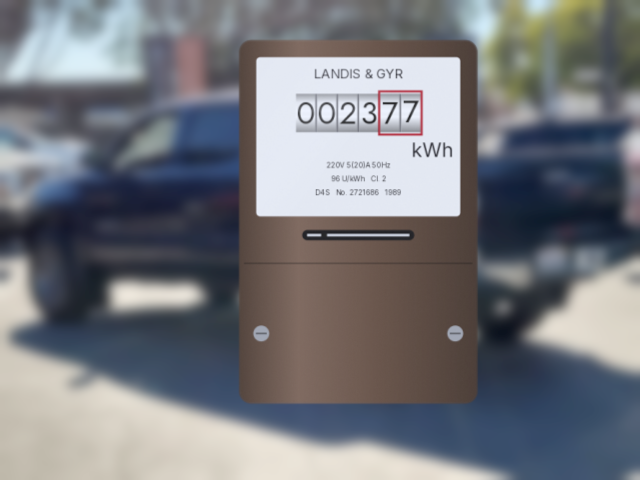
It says 23.77
